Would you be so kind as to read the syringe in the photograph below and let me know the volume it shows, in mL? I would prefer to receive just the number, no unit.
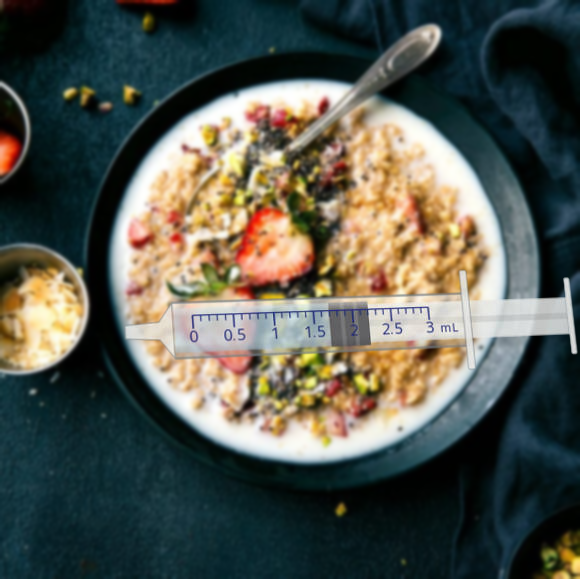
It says 1.7
